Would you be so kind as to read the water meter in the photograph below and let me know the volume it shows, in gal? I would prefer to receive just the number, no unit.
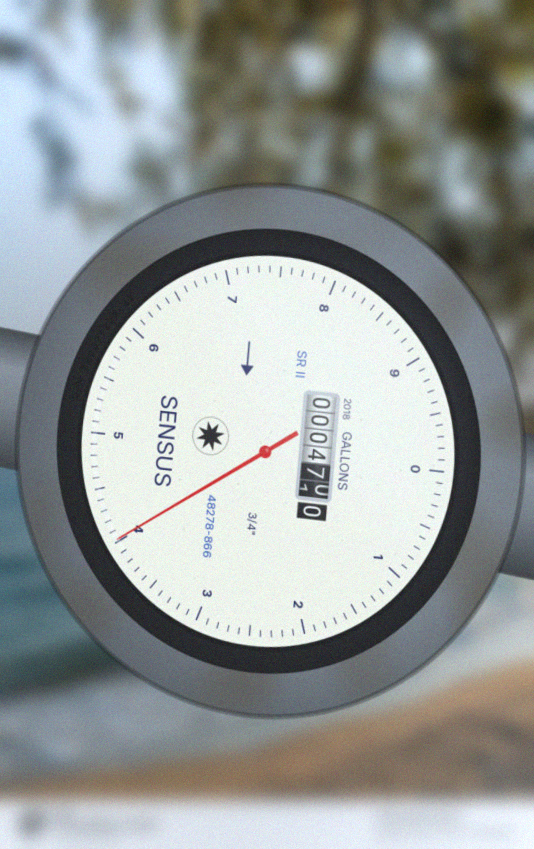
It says 4704.0
